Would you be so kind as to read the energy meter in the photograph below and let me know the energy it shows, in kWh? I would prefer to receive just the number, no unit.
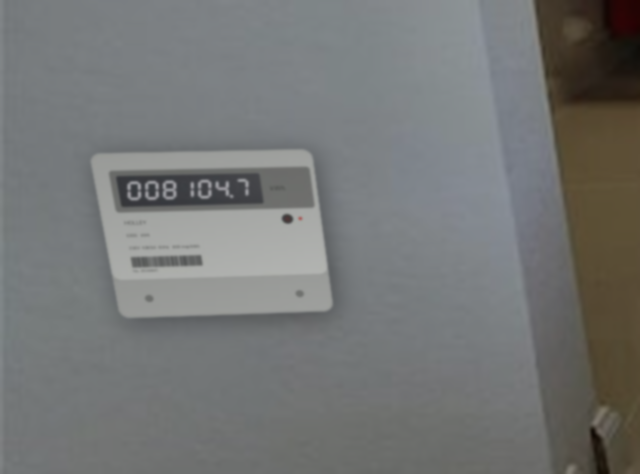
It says 8104.7
